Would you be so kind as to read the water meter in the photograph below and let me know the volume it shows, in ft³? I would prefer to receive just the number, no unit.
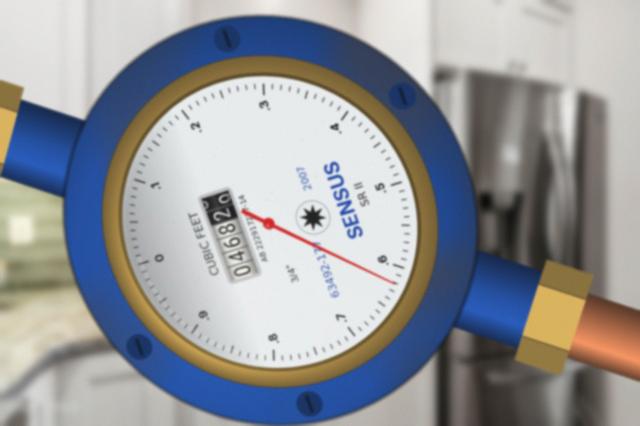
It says 46828.62
